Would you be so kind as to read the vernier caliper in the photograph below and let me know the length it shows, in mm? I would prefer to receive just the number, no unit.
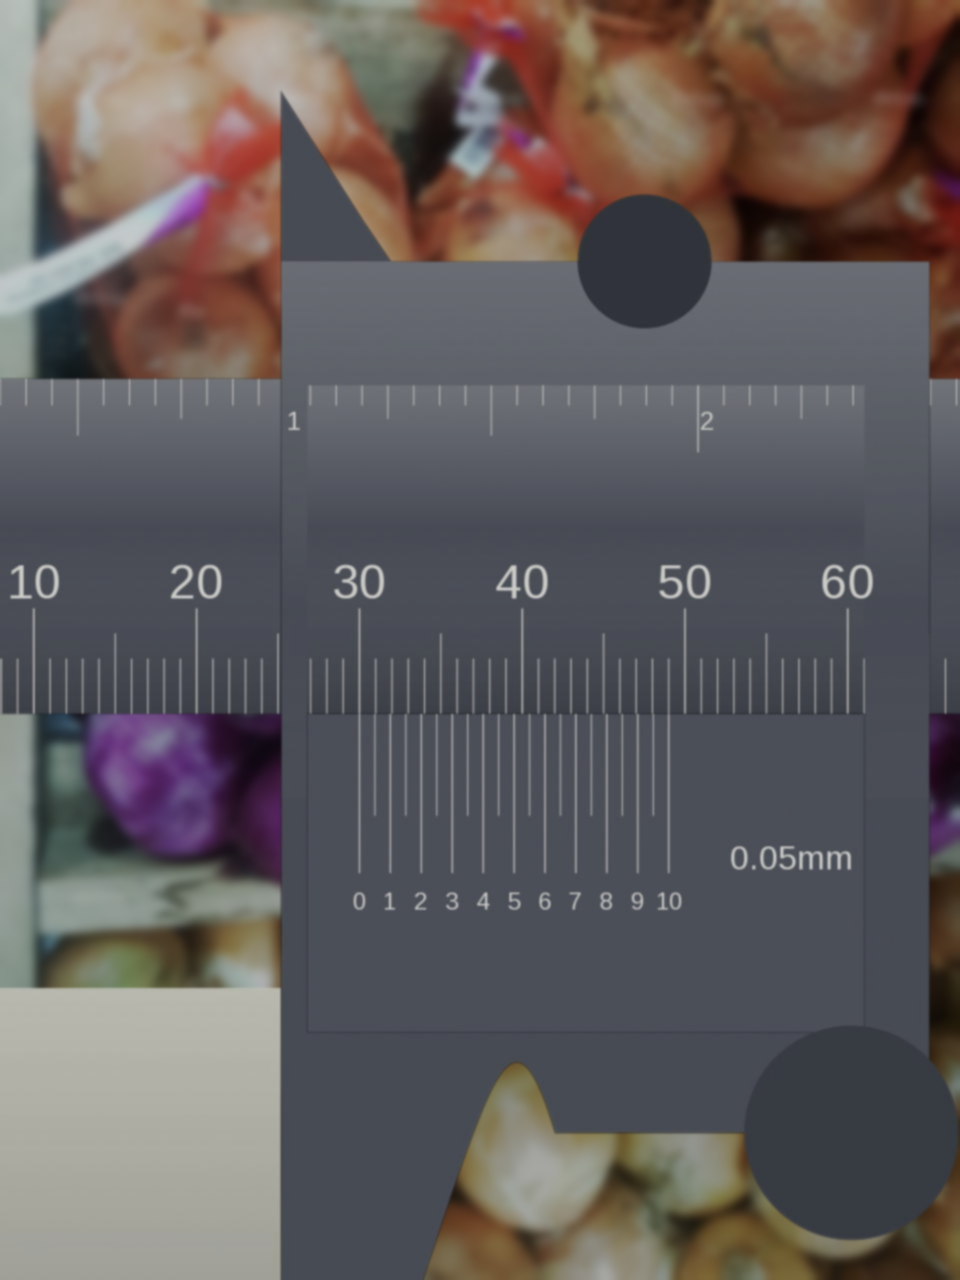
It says 30.0
